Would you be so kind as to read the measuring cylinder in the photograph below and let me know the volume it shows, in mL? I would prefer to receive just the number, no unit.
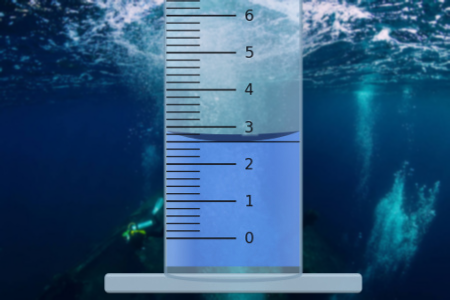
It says 2.6
